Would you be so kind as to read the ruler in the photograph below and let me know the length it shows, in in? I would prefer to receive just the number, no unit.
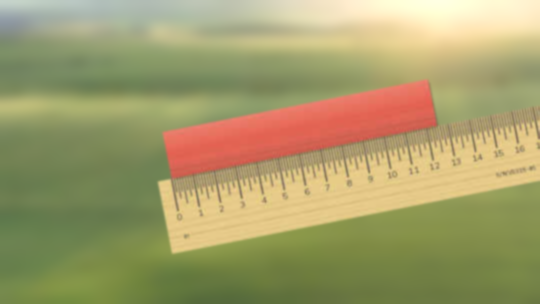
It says 12.5
